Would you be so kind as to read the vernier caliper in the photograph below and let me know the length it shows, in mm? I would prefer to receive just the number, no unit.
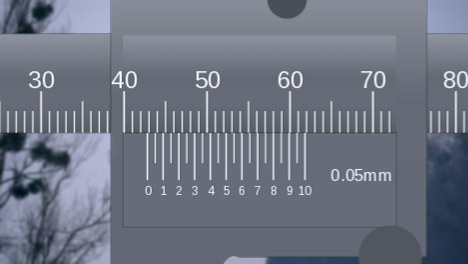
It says 42.8
